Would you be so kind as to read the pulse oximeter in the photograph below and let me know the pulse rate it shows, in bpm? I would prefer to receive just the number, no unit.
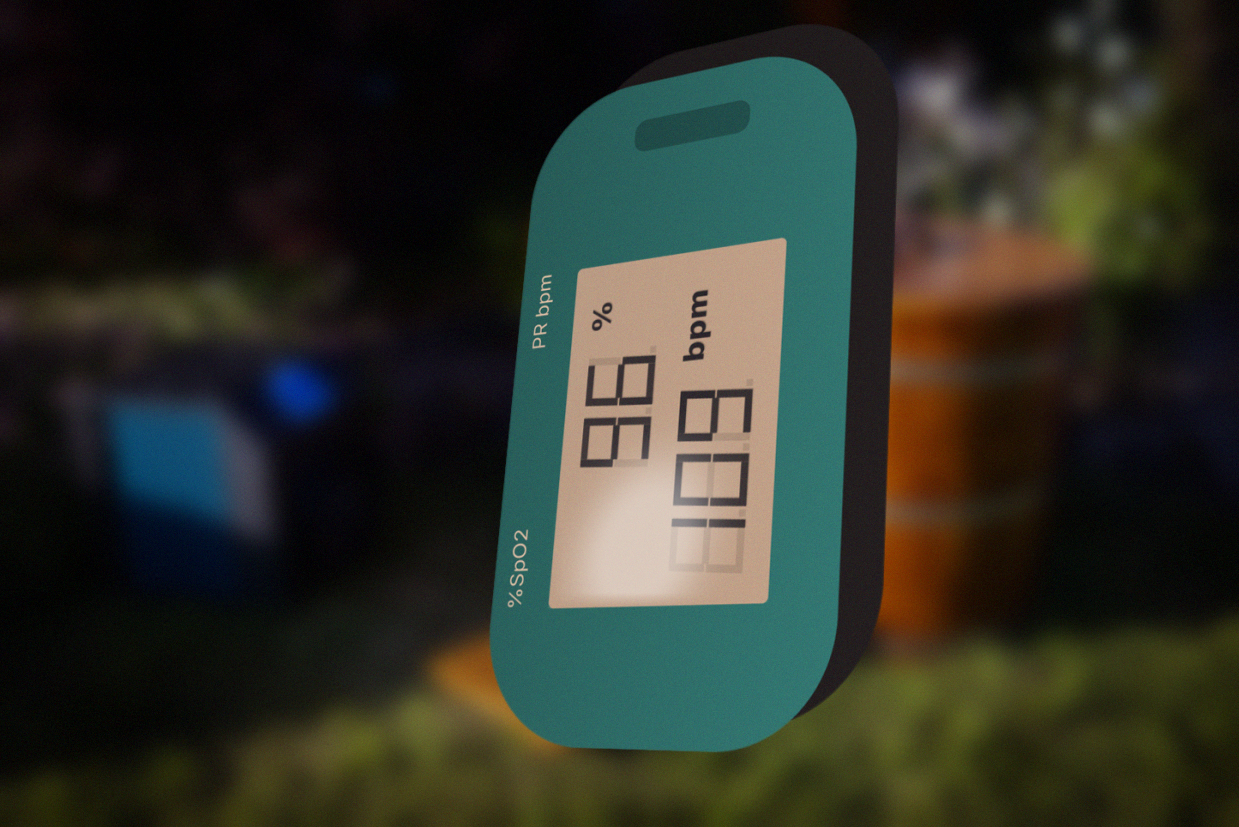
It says 109
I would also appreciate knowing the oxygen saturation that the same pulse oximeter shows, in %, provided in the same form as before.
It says 96
